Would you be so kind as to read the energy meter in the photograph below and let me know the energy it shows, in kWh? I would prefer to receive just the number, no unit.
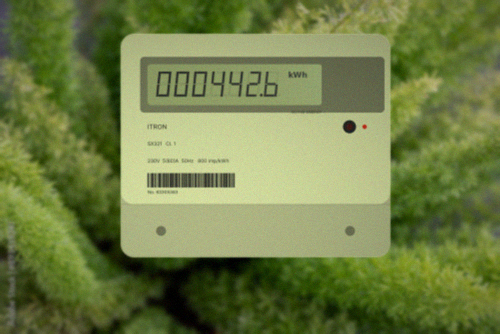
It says 442.6
